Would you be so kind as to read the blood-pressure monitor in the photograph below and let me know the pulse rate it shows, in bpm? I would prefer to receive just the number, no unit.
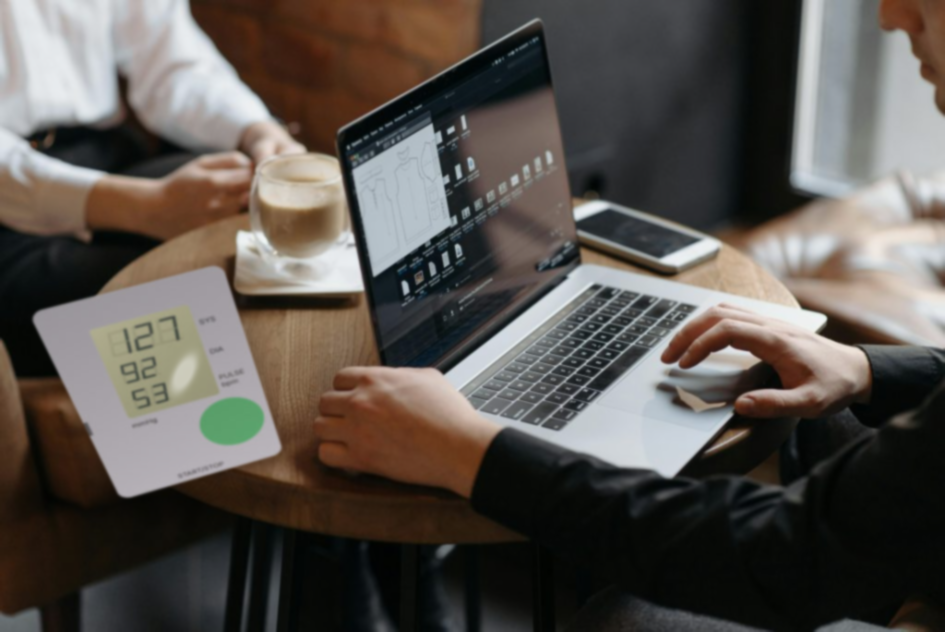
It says 53
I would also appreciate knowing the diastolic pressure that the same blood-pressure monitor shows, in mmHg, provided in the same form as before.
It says 92
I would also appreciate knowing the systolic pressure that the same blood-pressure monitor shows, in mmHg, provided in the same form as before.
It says 127
